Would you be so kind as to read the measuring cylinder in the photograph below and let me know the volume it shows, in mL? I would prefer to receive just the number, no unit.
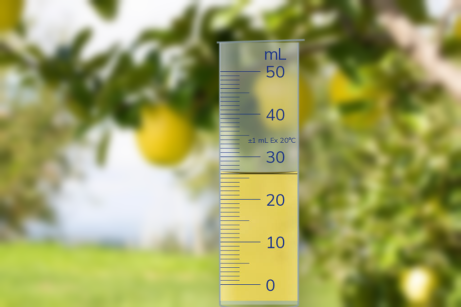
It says 26
